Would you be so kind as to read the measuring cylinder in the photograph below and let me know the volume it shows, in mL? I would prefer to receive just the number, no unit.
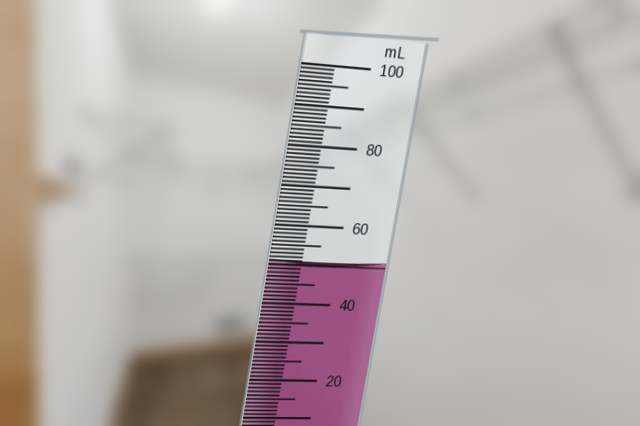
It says 50
